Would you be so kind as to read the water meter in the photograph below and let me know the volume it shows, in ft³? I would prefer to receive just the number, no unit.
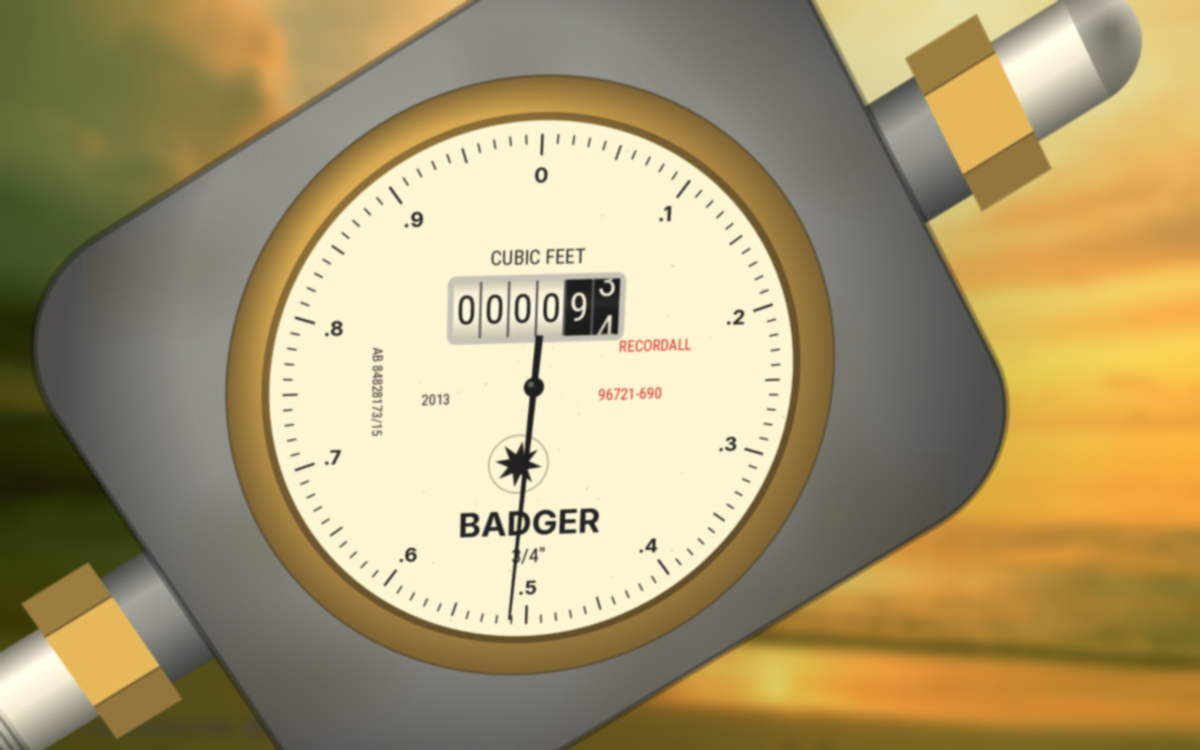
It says 93.51
